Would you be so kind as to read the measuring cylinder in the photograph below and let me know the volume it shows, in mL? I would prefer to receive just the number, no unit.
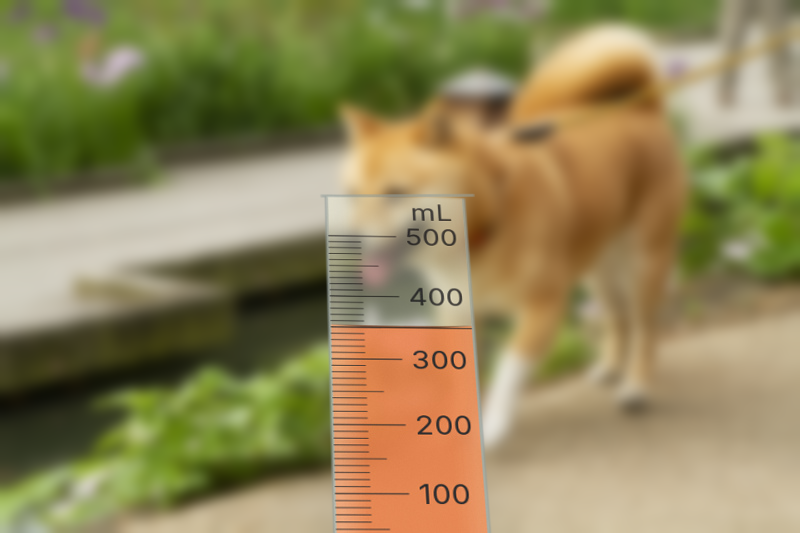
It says 350
